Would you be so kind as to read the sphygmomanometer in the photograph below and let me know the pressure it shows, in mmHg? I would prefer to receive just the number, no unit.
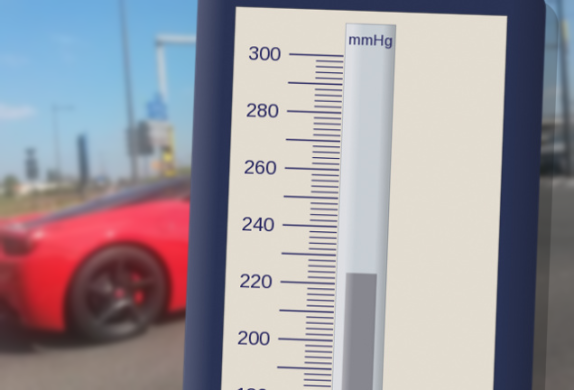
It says 224
